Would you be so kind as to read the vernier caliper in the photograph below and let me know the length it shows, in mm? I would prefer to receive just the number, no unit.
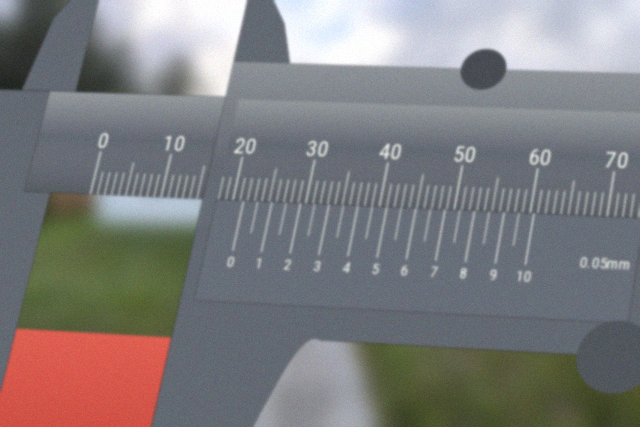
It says 21.5
